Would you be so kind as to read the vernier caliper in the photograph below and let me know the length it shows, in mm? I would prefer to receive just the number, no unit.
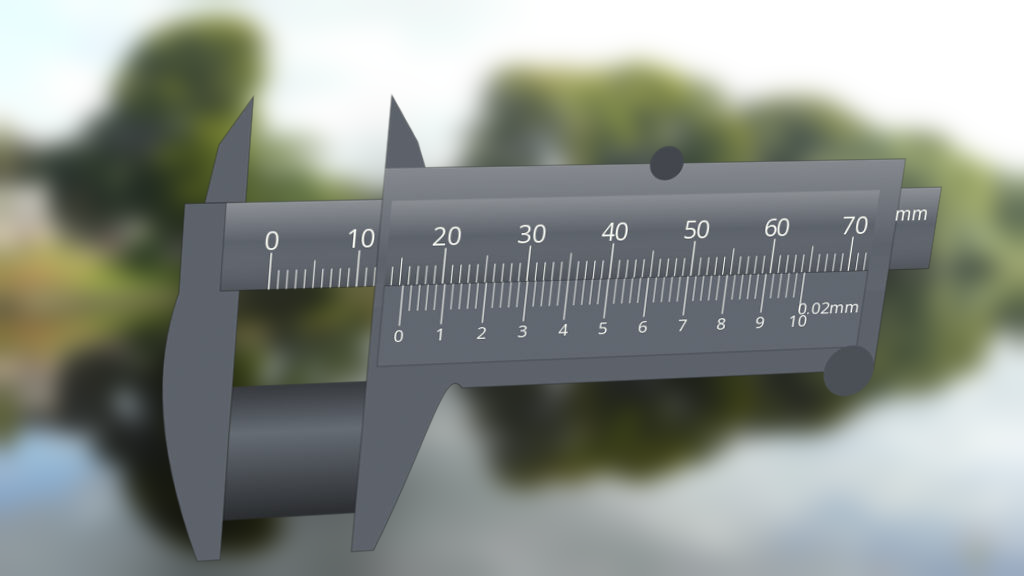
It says 15.4
